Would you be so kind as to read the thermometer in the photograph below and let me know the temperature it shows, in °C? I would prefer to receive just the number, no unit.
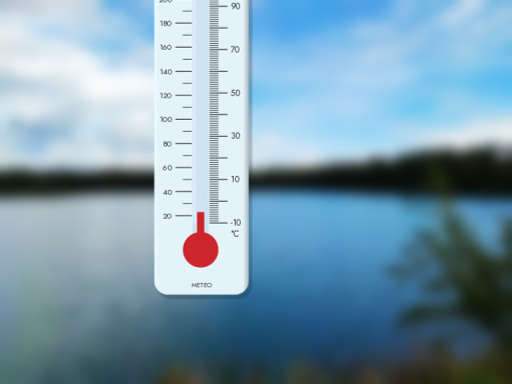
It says -5
